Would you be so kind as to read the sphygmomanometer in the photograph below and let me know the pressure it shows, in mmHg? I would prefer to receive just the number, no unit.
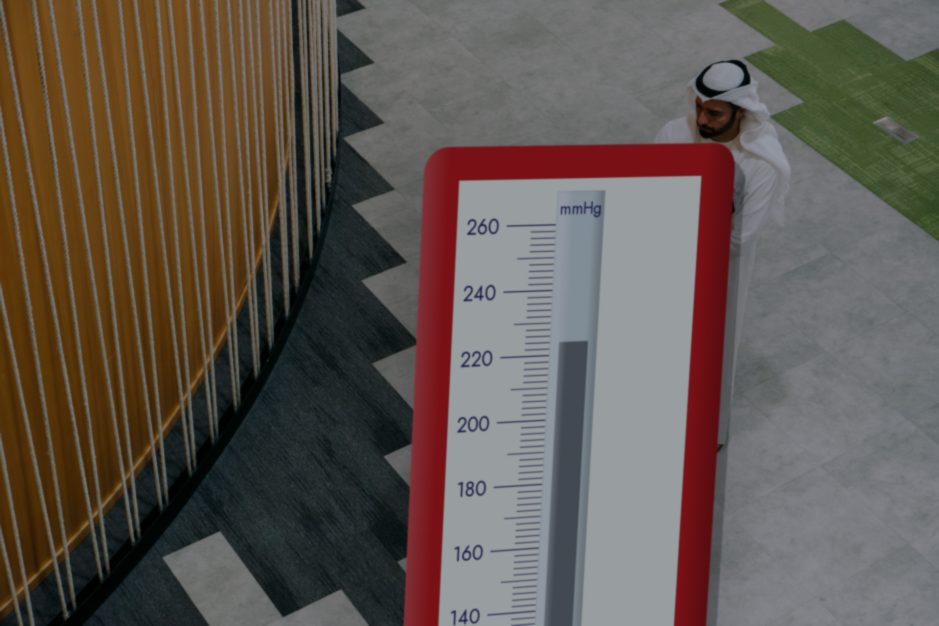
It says 224
